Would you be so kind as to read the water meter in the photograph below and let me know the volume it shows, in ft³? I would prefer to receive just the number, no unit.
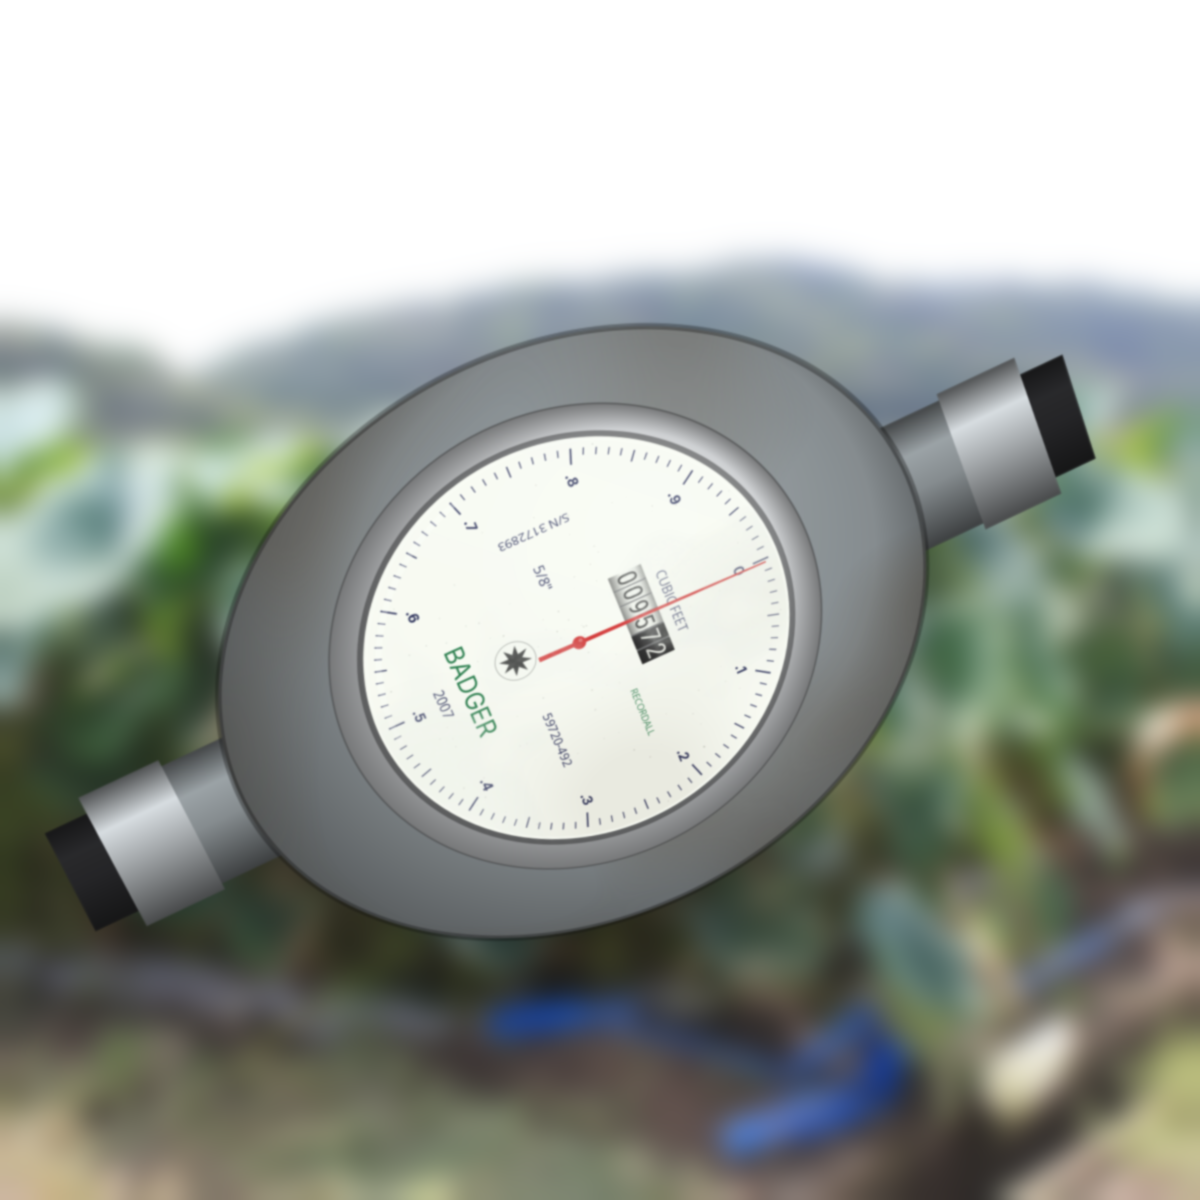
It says 9572.00
